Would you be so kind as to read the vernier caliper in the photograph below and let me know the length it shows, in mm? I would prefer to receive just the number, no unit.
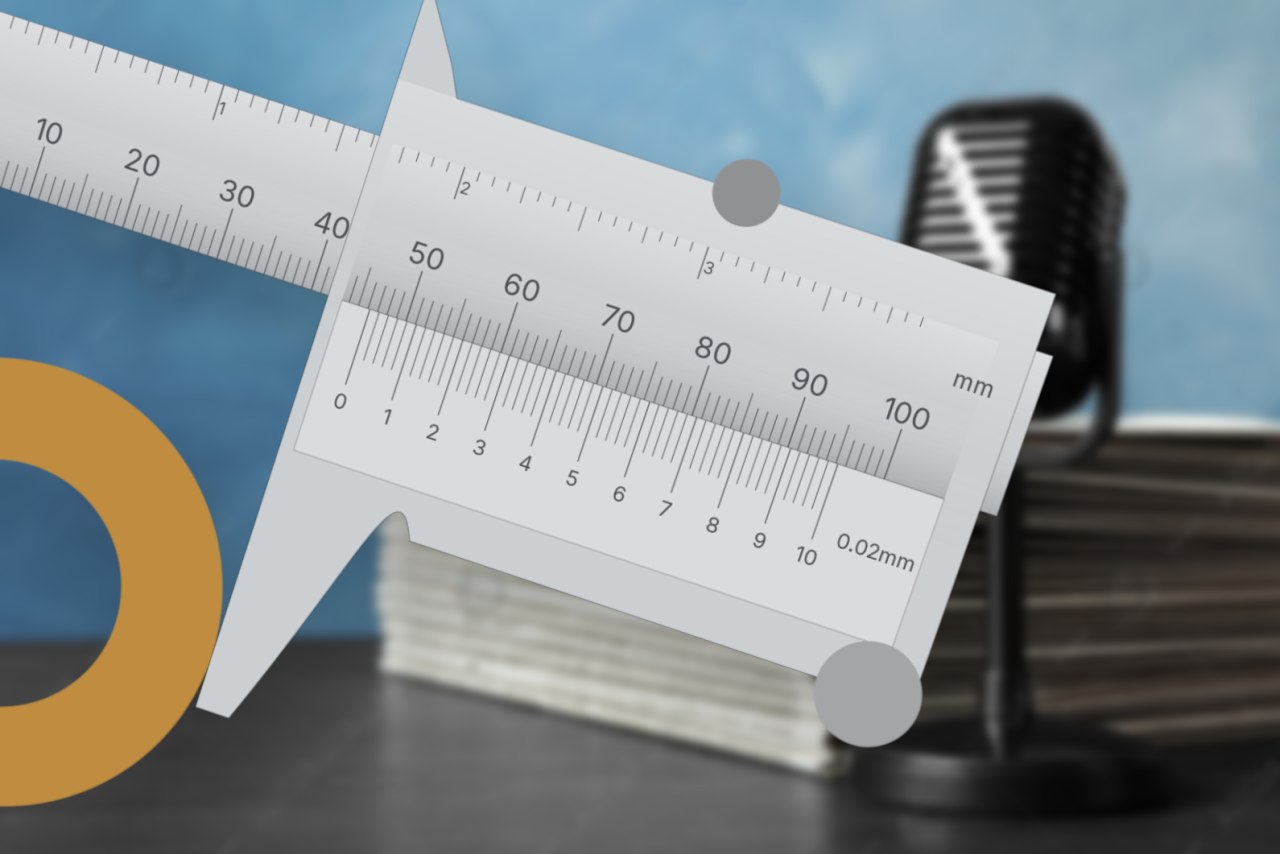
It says 46.2
